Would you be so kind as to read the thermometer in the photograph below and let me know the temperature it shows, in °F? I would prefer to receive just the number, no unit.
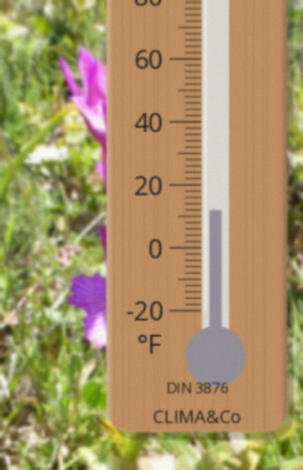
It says 12
